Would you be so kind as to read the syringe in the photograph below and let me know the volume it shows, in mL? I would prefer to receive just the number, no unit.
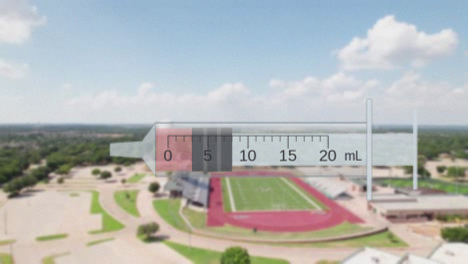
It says 3
